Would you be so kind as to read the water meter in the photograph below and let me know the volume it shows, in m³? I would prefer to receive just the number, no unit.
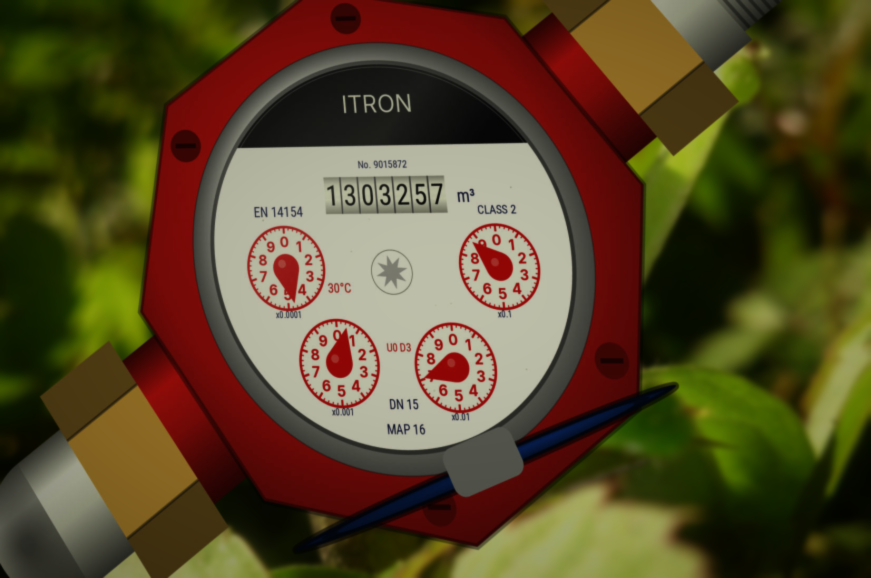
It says 1303257.8704
